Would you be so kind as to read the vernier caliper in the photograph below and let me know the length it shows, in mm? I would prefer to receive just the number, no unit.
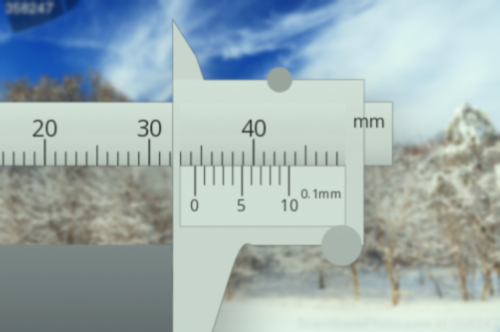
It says 34.4
